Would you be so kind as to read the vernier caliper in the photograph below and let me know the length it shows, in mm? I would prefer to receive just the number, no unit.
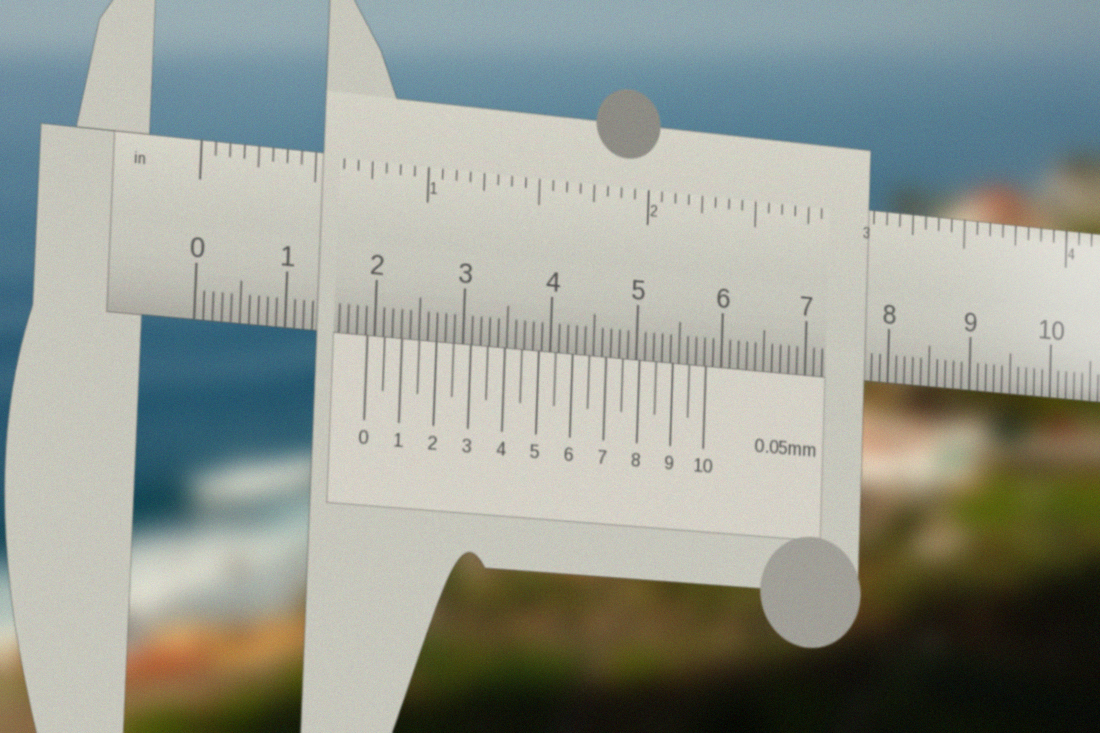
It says 19.2
